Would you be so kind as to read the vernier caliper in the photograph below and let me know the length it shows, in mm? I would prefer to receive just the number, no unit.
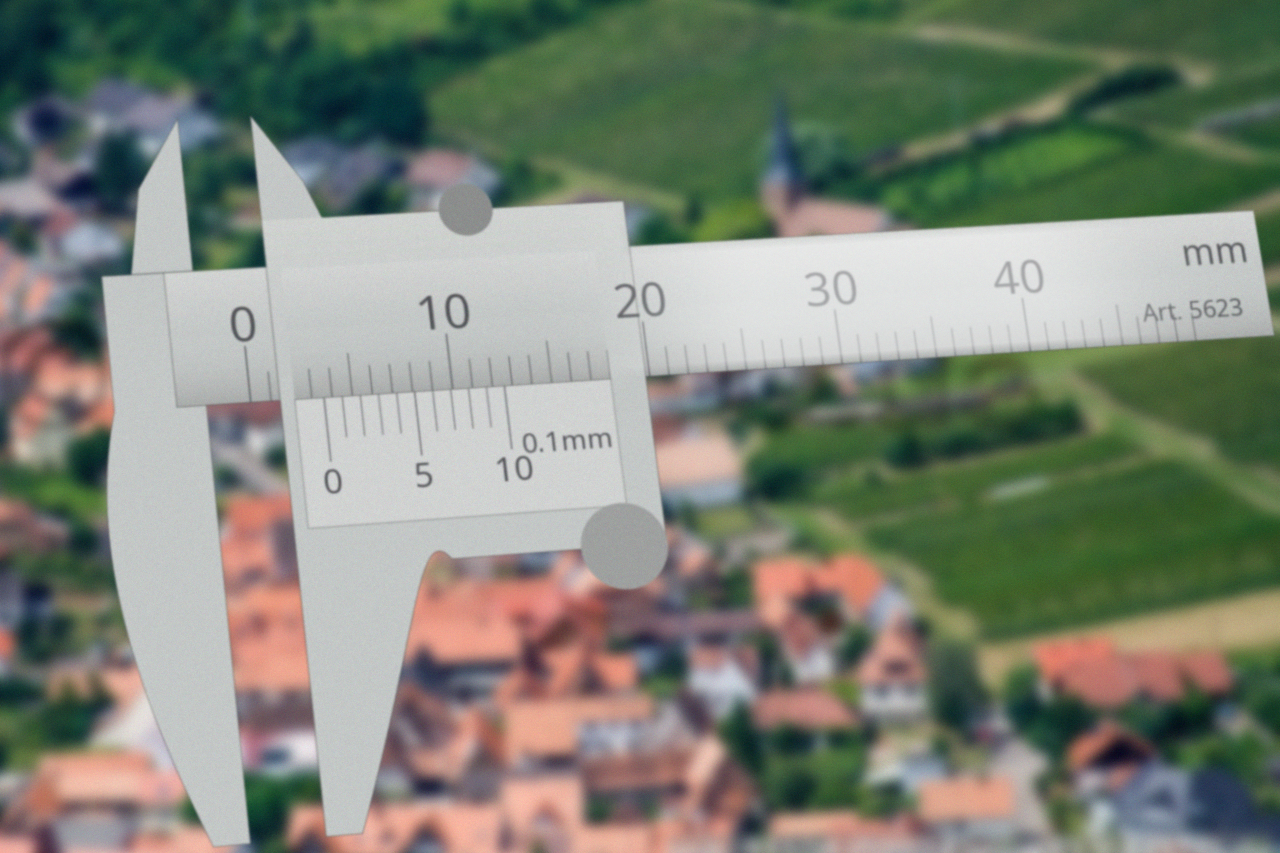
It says 3.6
